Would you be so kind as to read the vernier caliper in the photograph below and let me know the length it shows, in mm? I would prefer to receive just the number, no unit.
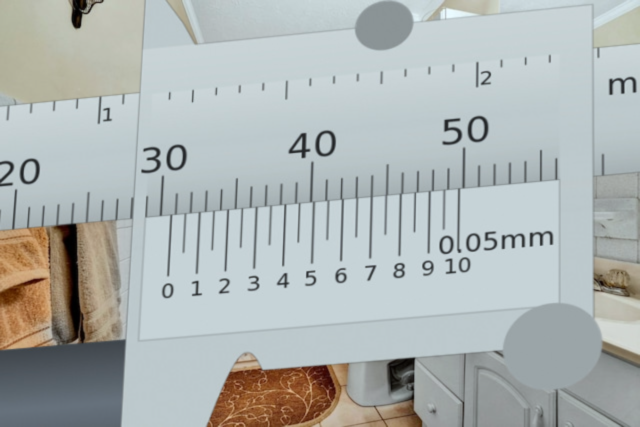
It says 30.7
